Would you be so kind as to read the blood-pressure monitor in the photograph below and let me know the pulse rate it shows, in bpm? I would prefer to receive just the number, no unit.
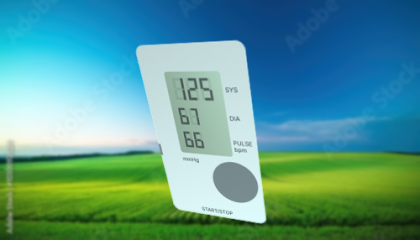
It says 66
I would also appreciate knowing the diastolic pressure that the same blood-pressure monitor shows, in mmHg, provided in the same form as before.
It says 67
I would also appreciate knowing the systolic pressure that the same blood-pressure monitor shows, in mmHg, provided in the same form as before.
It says 125
